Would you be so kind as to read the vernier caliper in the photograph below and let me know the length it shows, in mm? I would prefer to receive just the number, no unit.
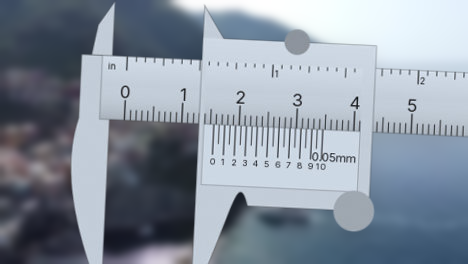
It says 15.6
